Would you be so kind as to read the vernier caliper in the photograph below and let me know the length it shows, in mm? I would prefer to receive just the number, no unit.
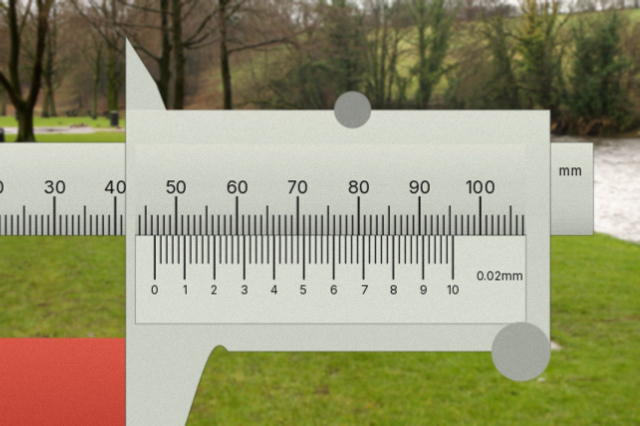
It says 46.5
